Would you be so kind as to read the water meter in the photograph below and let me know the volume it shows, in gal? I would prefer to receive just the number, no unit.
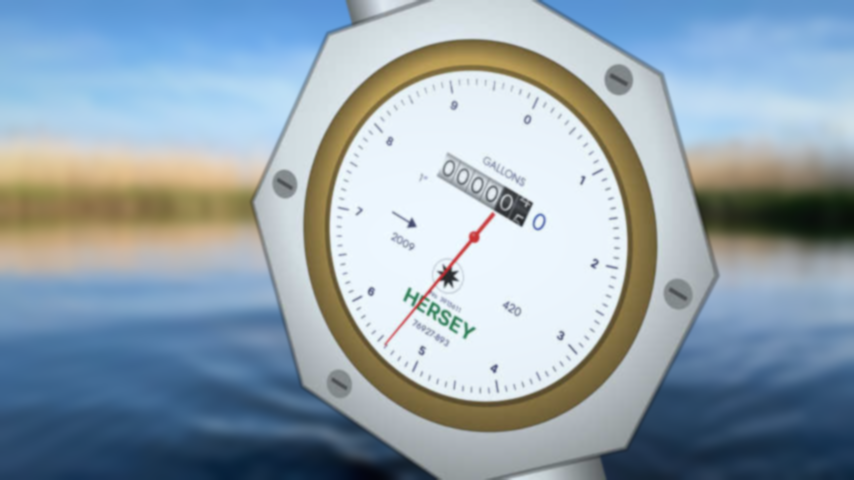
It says 45.4
